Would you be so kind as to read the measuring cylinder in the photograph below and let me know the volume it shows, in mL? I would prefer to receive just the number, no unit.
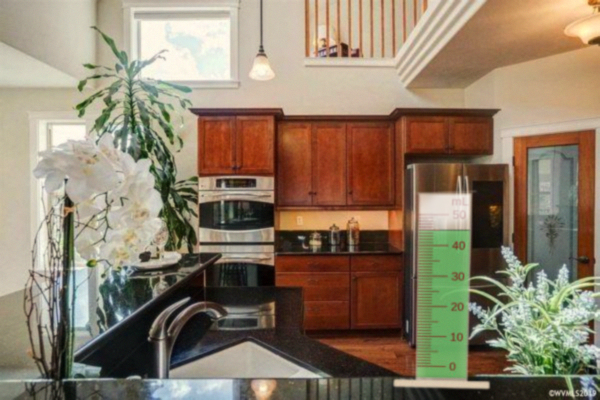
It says 45
